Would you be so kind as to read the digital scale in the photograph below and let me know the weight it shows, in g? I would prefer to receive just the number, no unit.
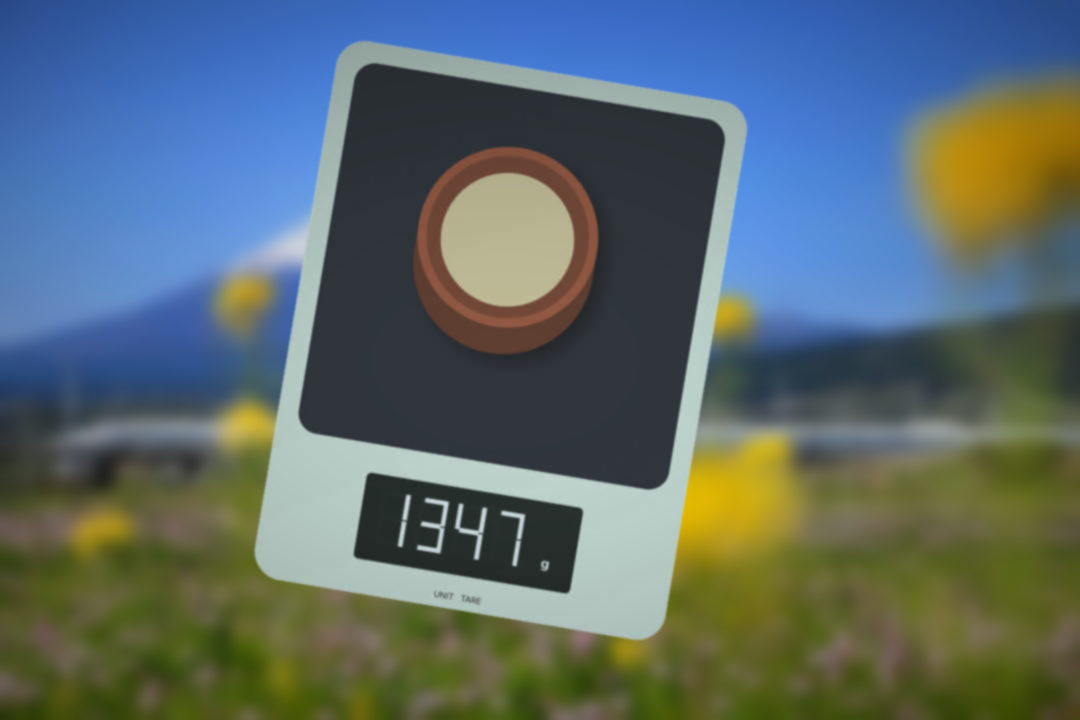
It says 1347
